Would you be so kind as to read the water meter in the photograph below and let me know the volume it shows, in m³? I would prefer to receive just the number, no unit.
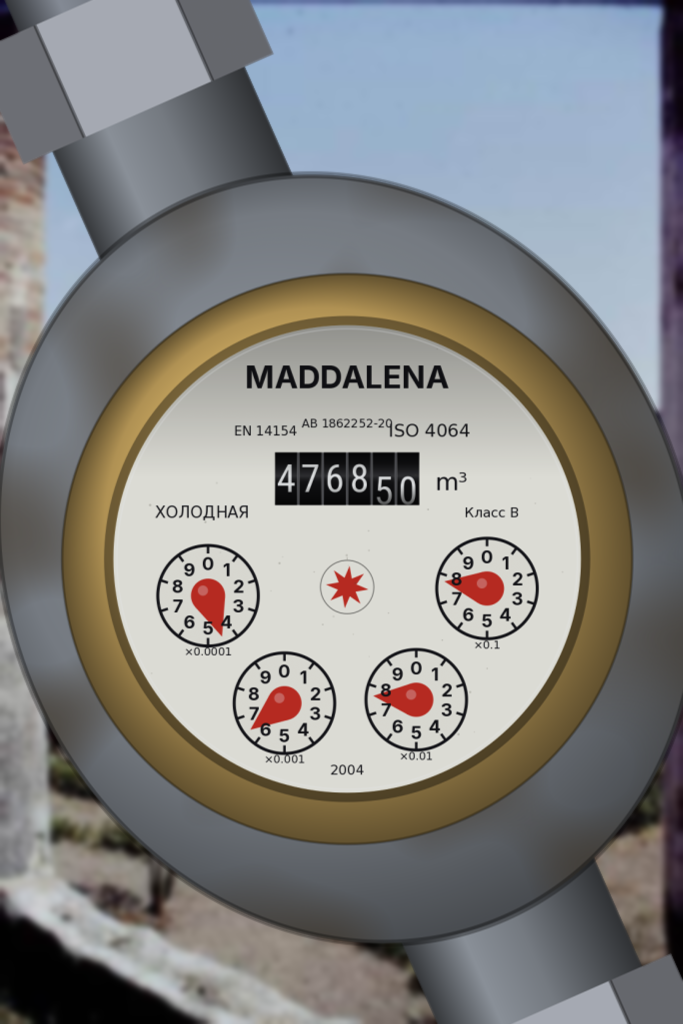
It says 476849.7764
